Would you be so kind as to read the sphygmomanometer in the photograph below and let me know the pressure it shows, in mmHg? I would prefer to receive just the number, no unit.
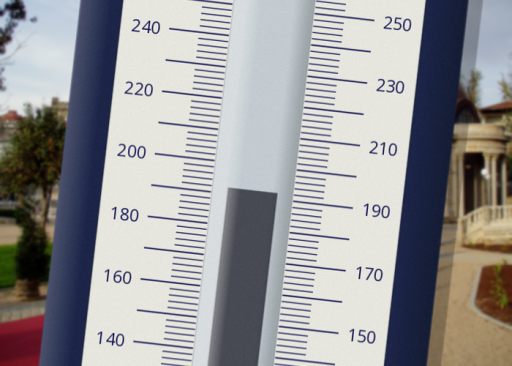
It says 192
